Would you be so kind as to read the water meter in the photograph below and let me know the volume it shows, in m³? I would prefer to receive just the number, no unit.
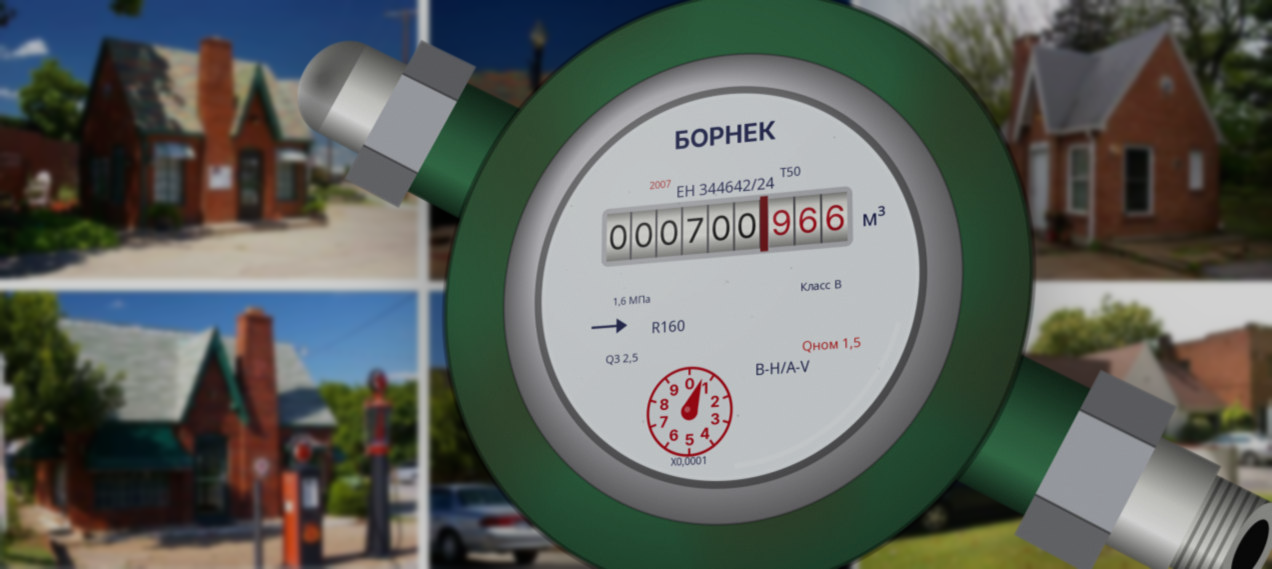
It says 700.9660
